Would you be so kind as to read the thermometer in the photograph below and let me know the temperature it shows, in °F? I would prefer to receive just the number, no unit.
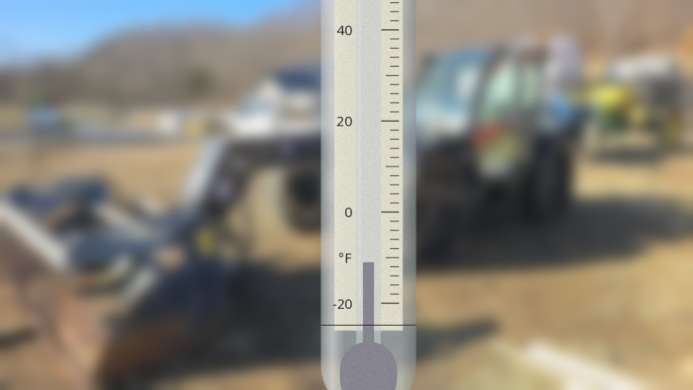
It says -11
